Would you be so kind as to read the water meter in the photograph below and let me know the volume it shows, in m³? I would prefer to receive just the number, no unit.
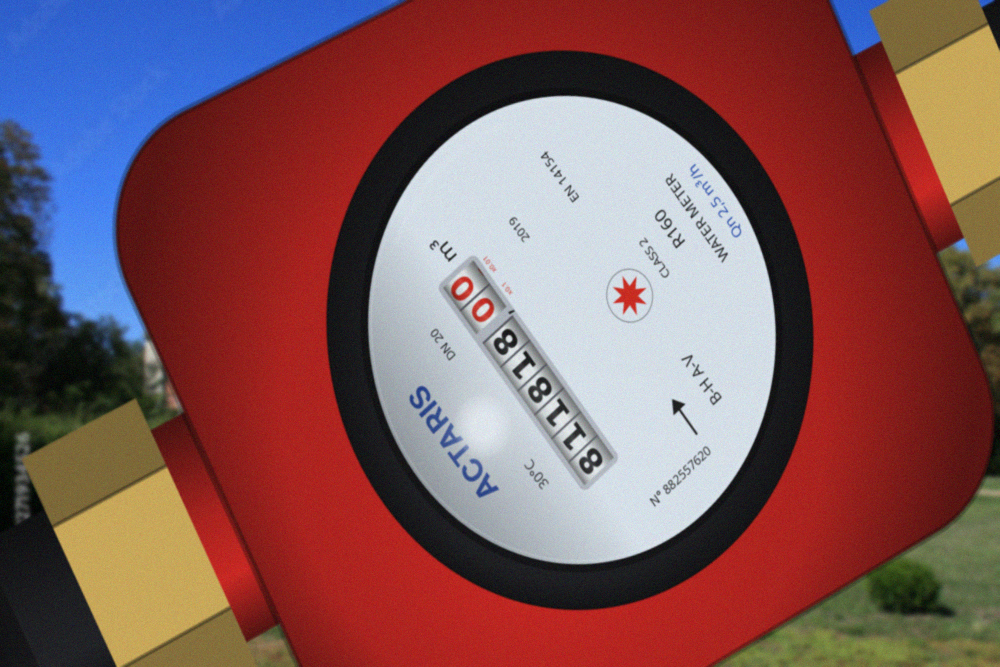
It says 811818.00
